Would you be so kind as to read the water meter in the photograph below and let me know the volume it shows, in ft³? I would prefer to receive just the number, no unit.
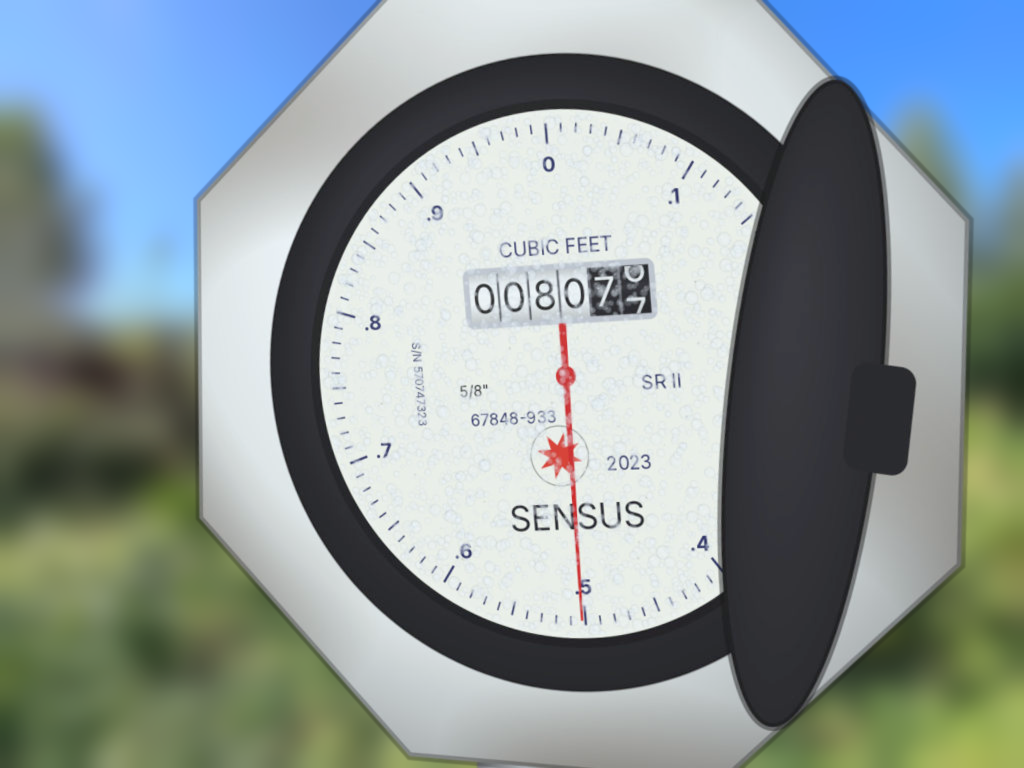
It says 8076.50
